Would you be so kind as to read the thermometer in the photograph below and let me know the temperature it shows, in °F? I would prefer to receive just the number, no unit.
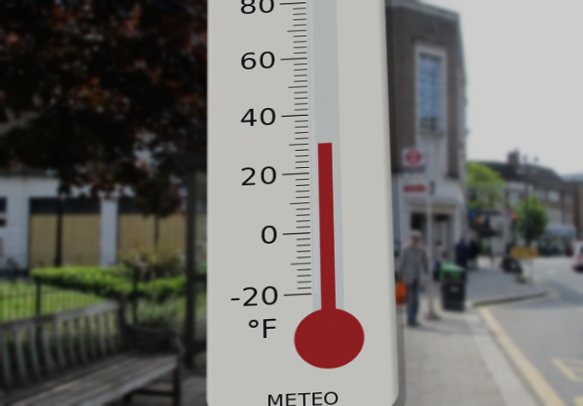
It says 30
